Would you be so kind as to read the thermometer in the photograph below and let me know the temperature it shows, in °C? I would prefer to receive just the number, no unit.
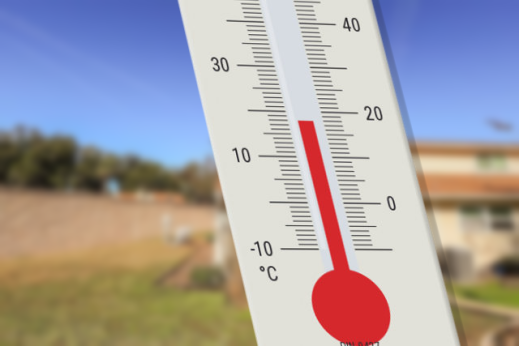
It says 18
